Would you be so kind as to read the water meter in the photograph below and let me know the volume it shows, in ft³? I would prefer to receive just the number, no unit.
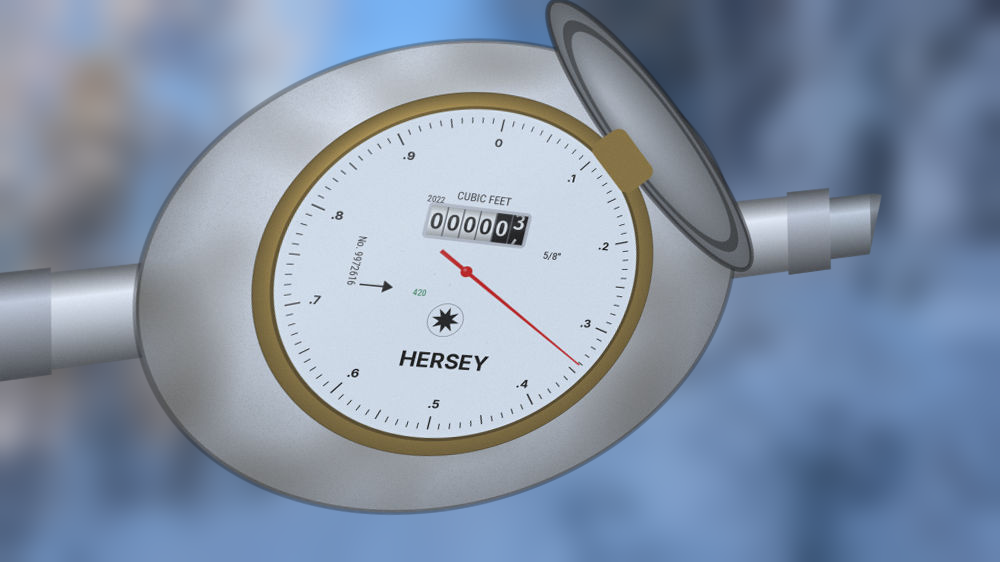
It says 3.34
